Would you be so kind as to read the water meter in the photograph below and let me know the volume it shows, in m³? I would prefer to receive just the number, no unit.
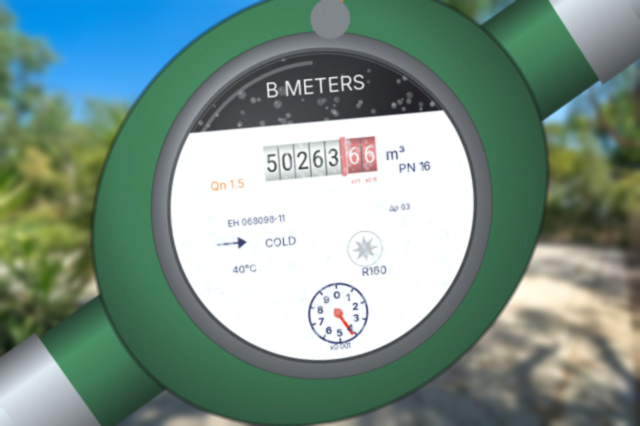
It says 50263.664
